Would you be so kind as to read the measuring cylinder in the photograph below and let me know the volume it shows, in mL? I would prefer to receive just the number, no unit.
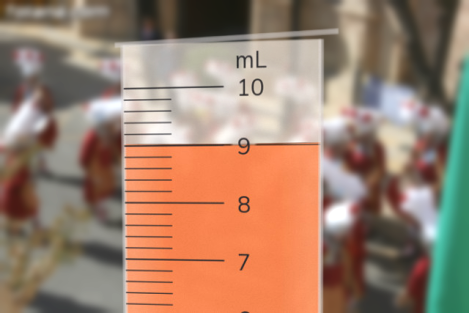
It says 9
